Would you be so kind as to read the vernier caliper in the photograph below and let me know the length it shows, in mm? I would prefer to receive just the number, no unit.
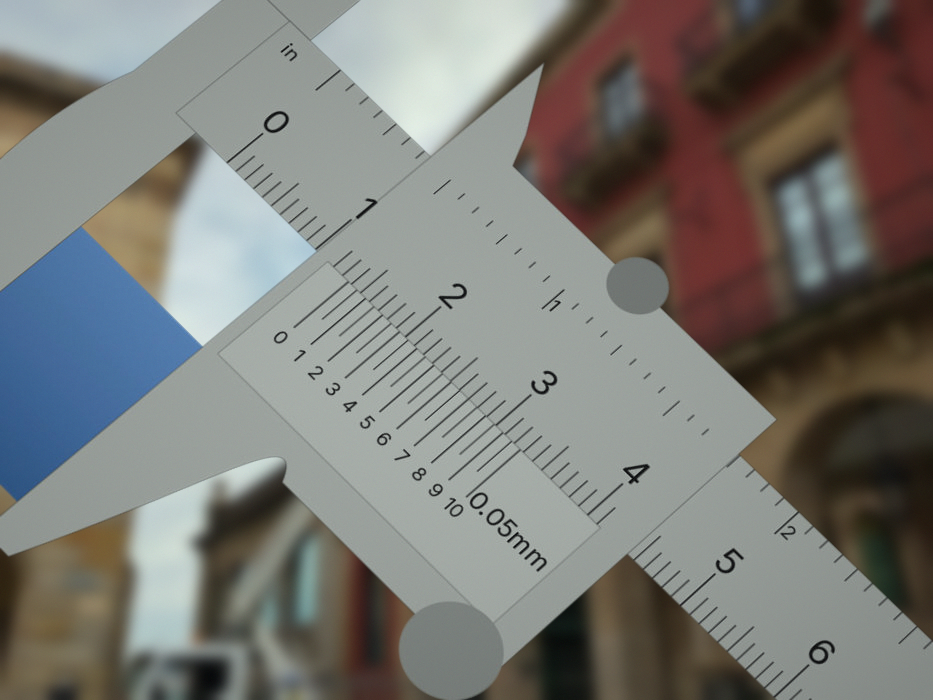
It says 13.7
